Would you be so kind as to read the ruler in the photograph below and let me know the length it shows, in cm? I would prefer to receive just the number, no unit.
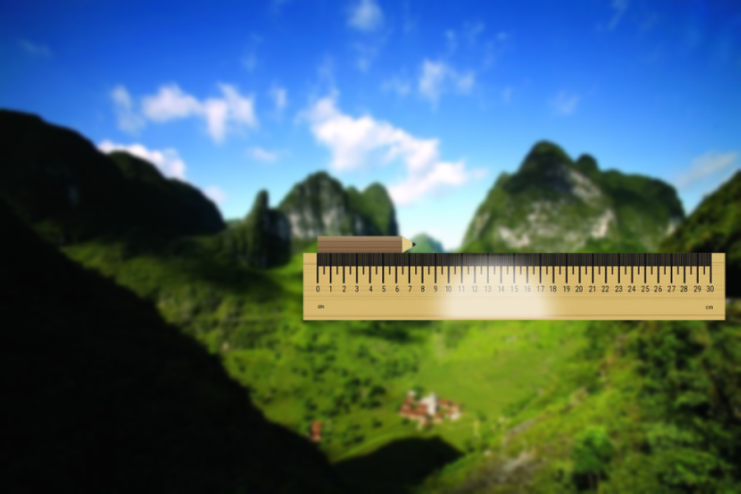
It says 7.5
